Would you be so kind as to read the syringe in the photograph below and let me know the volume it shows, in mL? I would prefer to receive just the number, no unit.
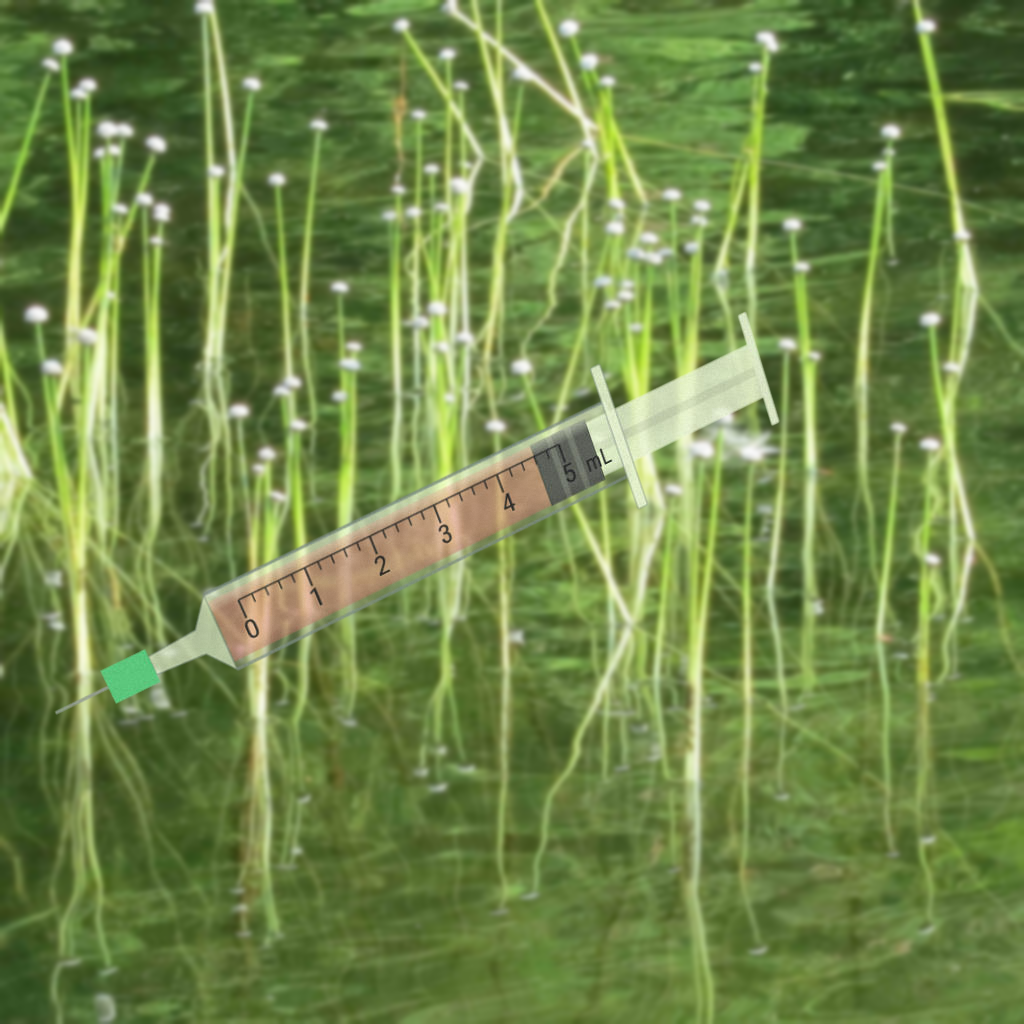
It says 4.6
